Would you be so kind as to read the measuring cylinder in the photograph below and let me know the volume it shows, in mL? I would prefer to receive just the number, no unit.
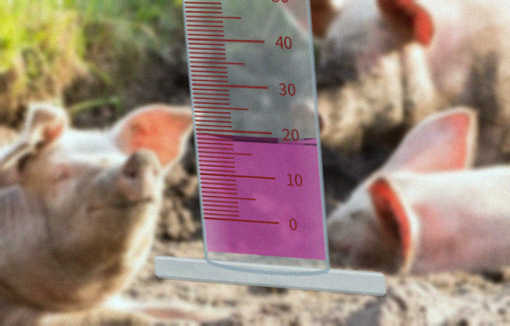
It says 18
